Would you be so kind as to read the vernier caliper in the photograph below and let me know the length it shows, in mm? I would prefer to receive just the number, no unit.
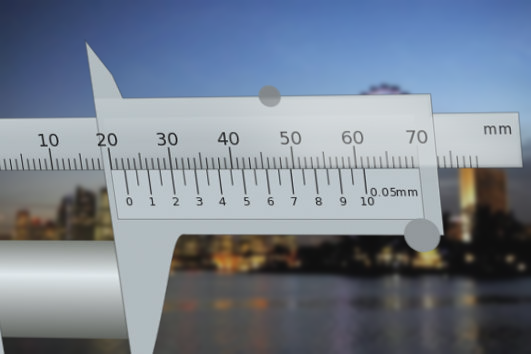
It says 22.2
